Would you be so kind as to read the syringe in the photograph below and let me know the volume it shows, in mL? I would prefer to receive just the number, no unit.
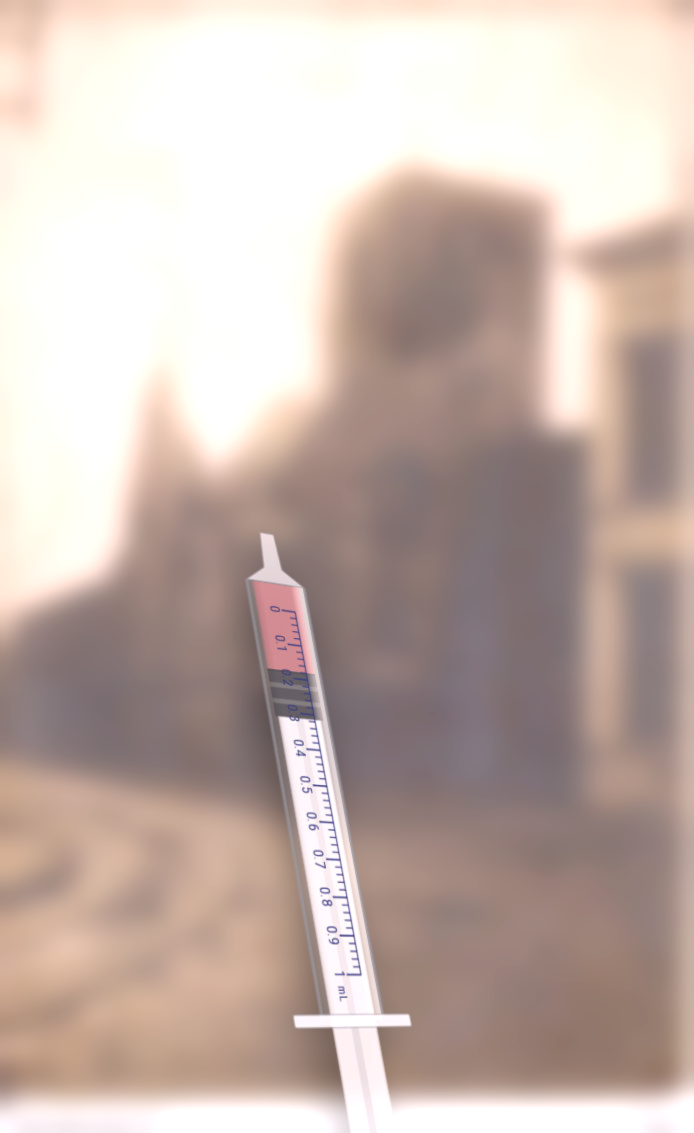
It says 0.18
